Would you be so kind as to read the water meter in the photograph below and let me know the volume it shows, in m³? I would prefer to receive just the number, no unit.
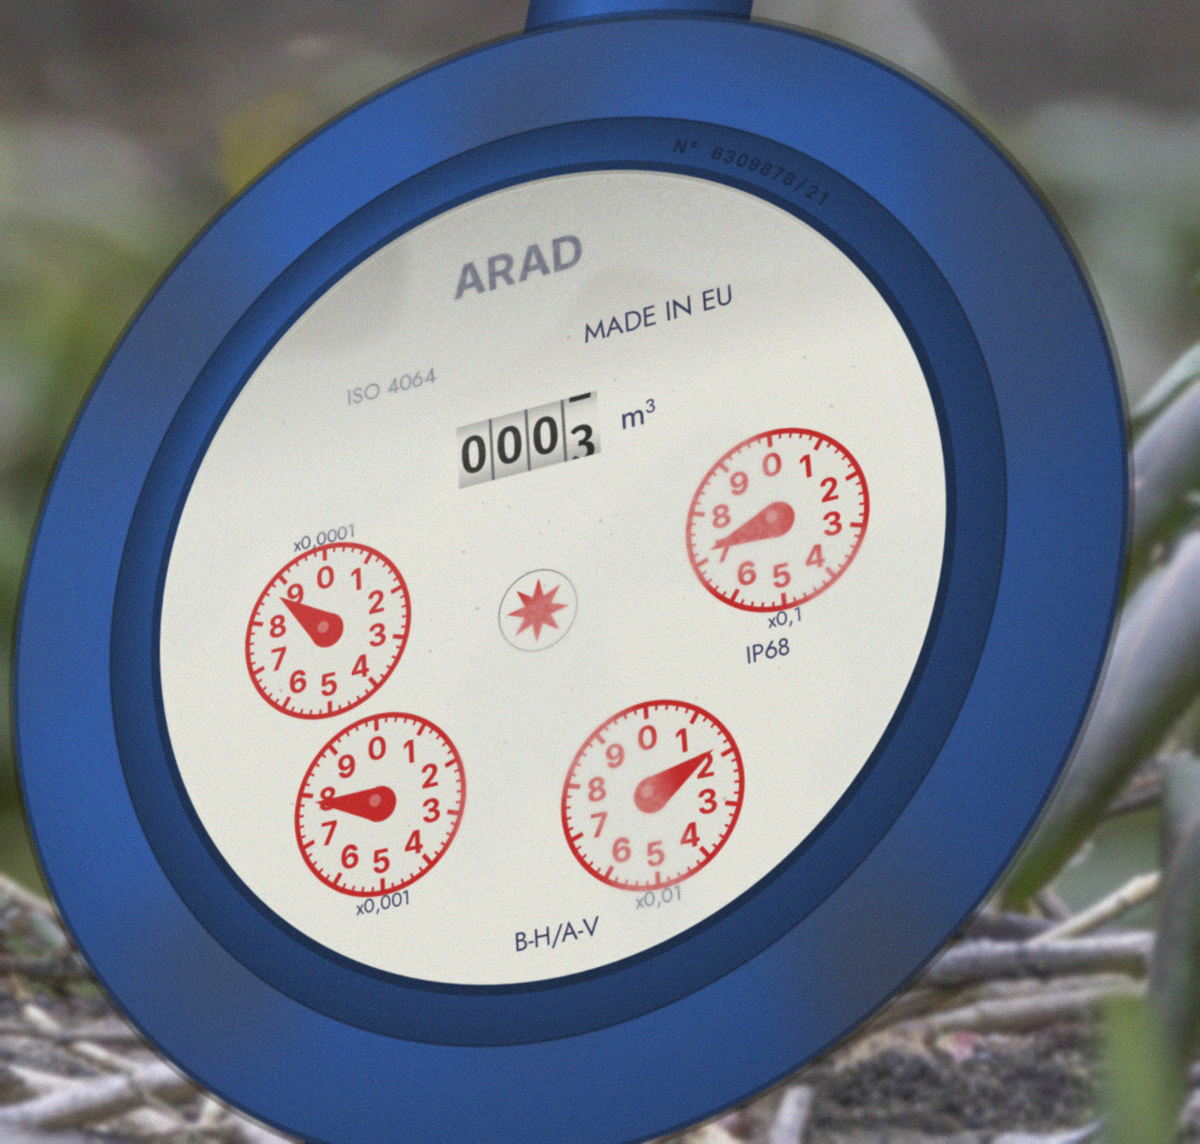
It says 2.7178
